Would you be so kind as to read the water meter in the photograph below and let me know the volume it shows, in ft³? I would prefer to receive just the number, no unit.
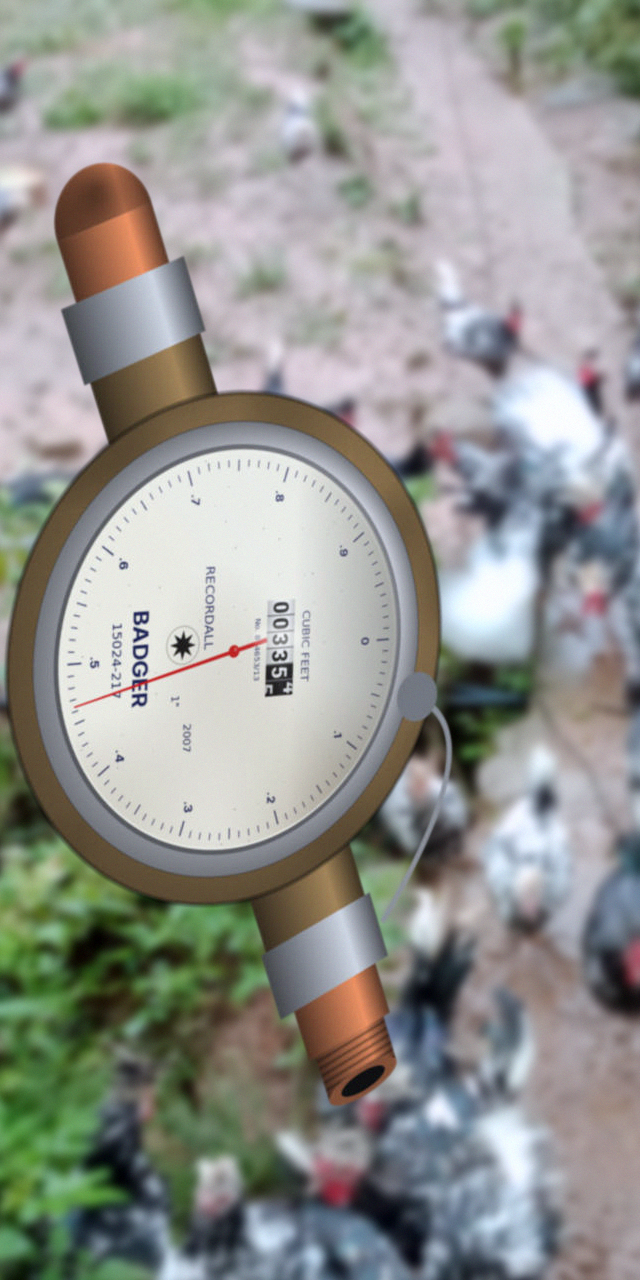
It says 3354.46
